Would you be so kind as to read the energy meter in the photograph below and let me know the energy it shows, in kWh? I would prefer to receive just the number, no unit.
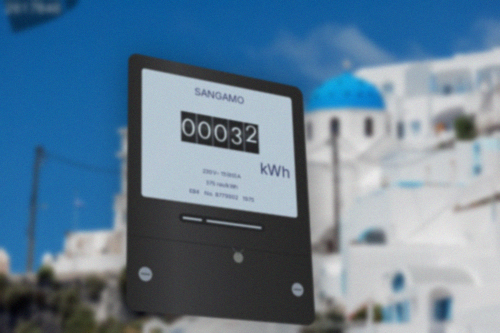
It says 32
